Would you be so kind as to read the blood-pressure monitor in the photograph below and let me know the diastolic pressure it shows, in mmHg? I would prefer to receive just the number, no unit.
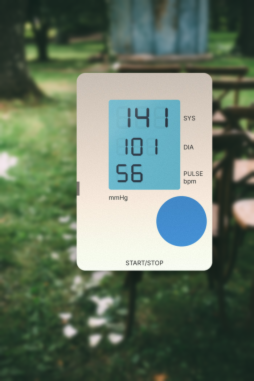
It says 101
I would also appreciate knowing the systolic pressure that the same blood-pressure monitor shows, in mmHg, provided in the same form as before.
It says 141
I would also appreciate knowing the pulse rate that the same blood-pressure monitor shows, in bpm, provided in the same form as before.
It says 56
